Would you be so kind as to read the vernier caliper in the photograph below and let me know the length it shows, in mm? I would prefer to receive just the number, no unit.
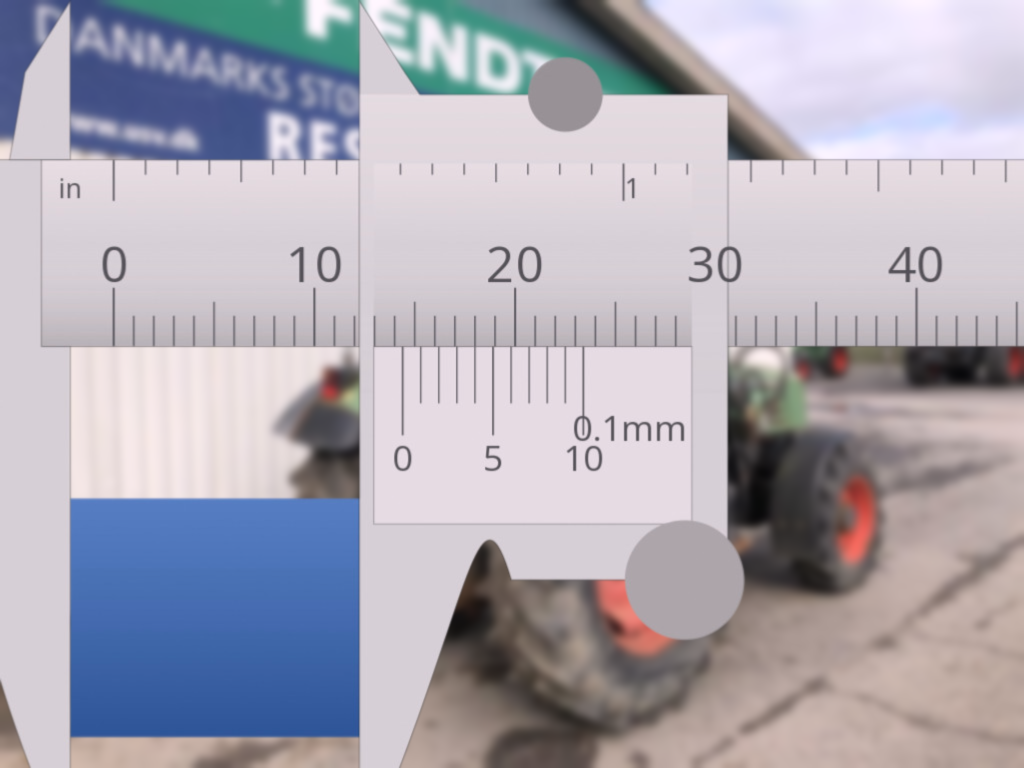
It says 14.4
